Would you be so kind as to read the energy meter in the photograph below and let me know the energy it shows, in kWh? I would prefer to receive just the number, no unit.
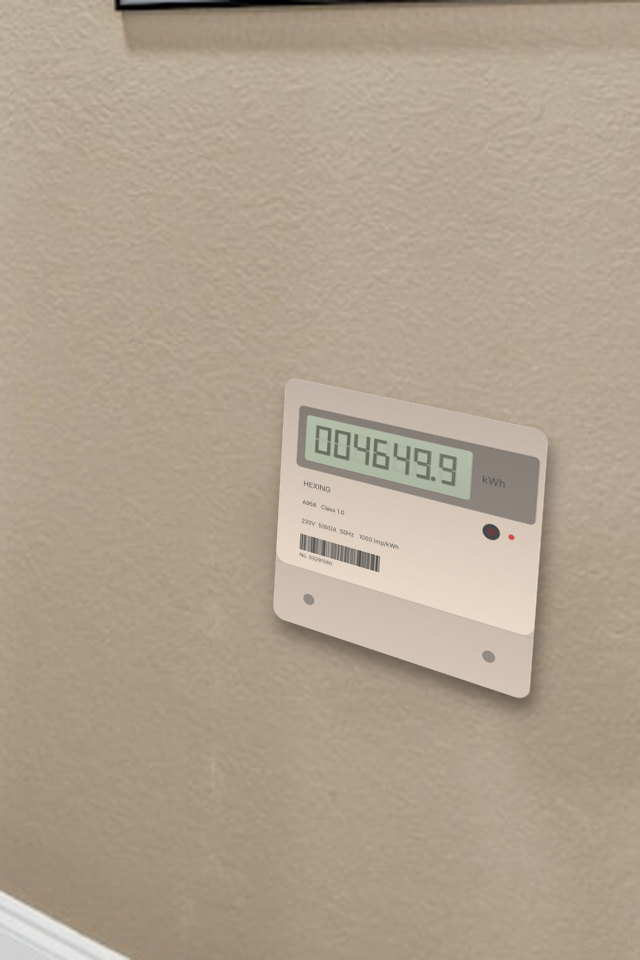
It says 4649.9
